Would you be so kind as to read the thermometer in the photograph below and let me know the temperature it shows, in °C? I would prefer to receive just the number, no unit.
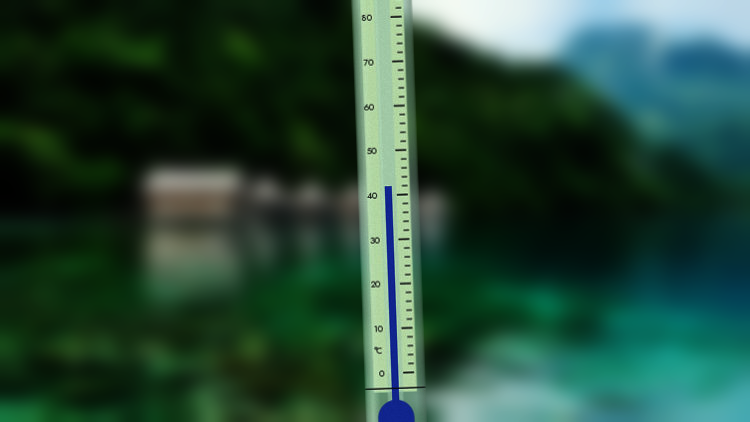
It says 42
